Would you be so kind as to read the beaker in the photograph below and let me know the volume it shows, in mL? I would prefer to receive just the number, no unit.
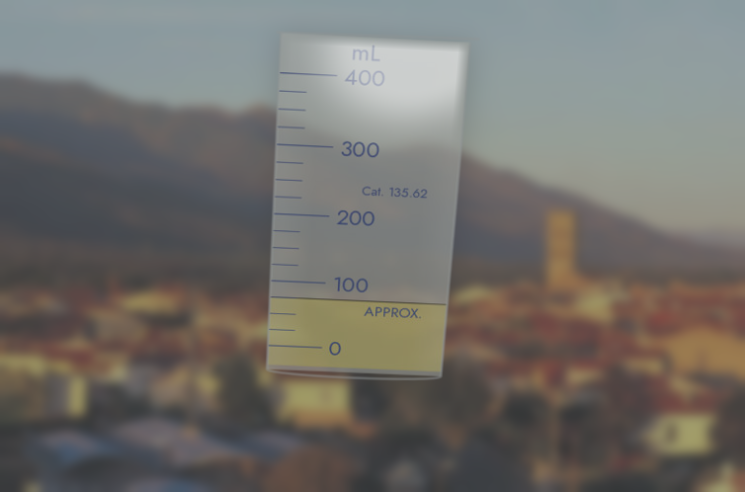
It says 75
